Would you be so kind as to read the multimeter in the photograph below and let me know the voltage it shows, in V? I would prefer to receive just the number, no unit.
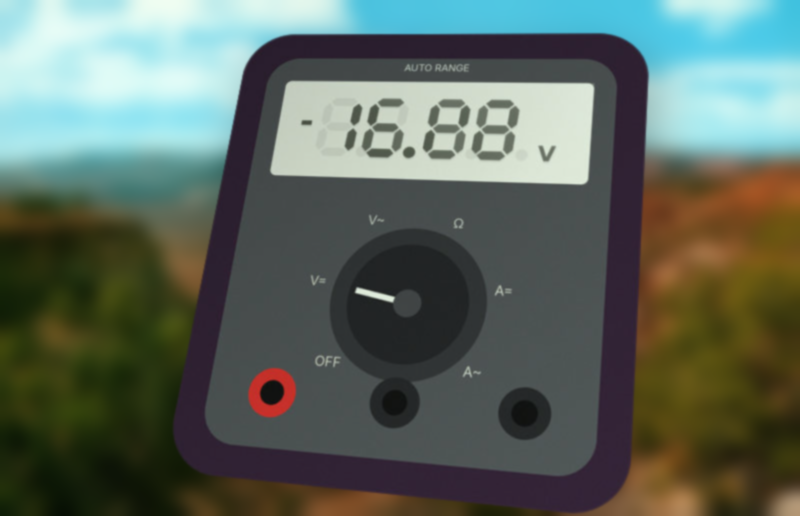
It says -16.88
